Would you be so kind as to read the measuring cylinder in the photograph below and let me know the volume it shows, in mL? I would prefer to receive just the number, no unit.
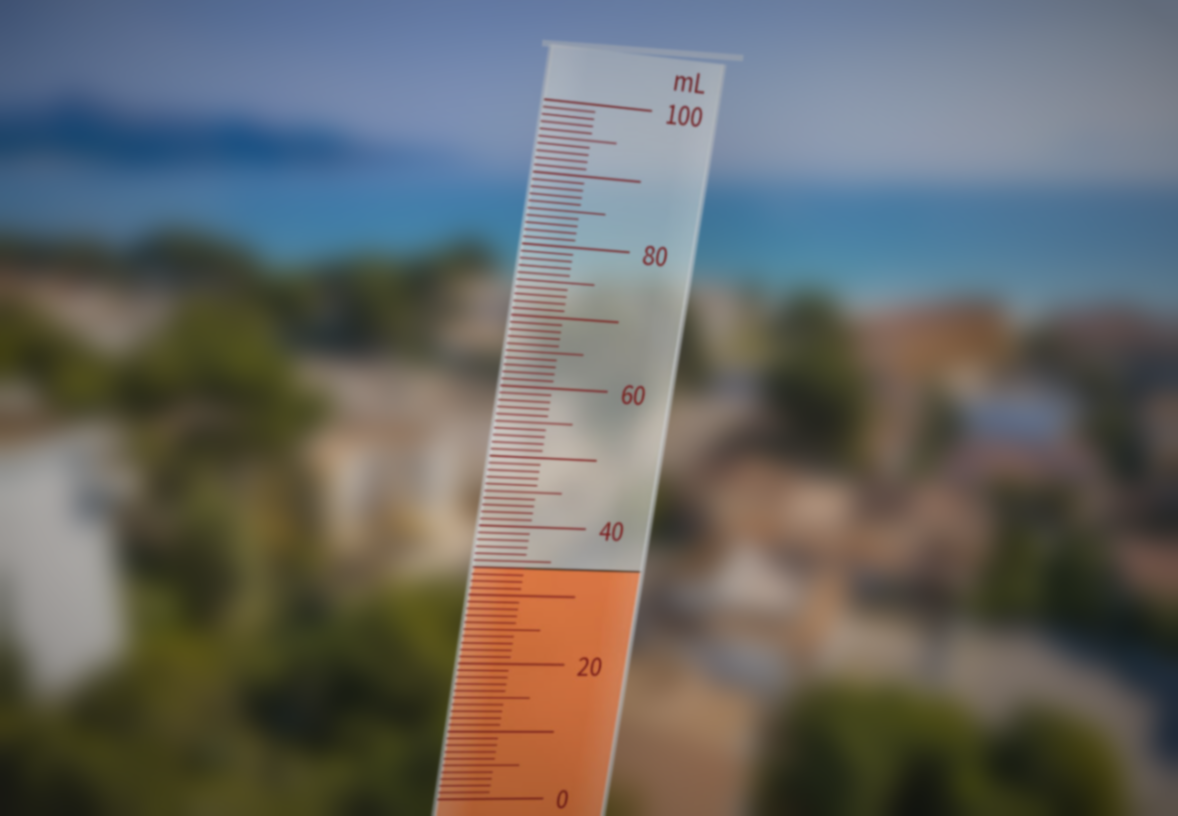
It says 34
